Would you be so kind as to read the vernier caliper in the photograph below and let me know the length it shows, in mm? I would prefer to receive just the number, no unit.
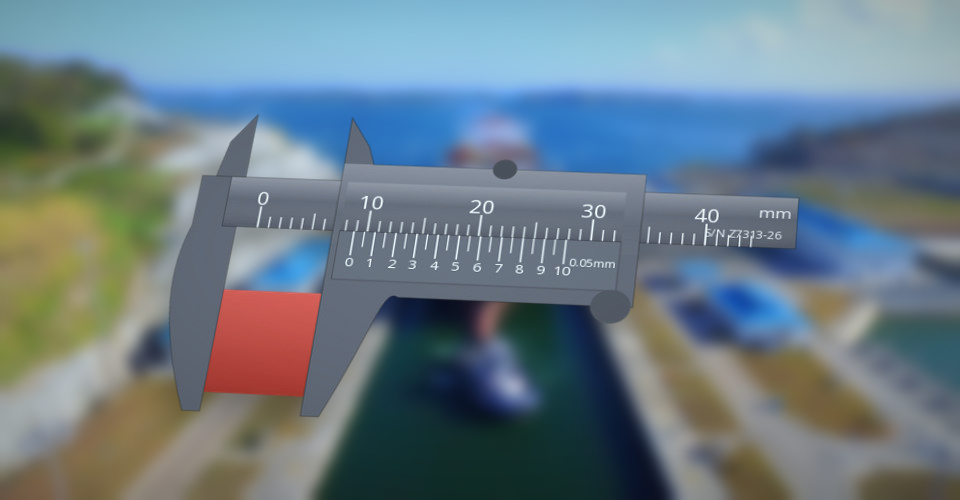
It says 8.8
